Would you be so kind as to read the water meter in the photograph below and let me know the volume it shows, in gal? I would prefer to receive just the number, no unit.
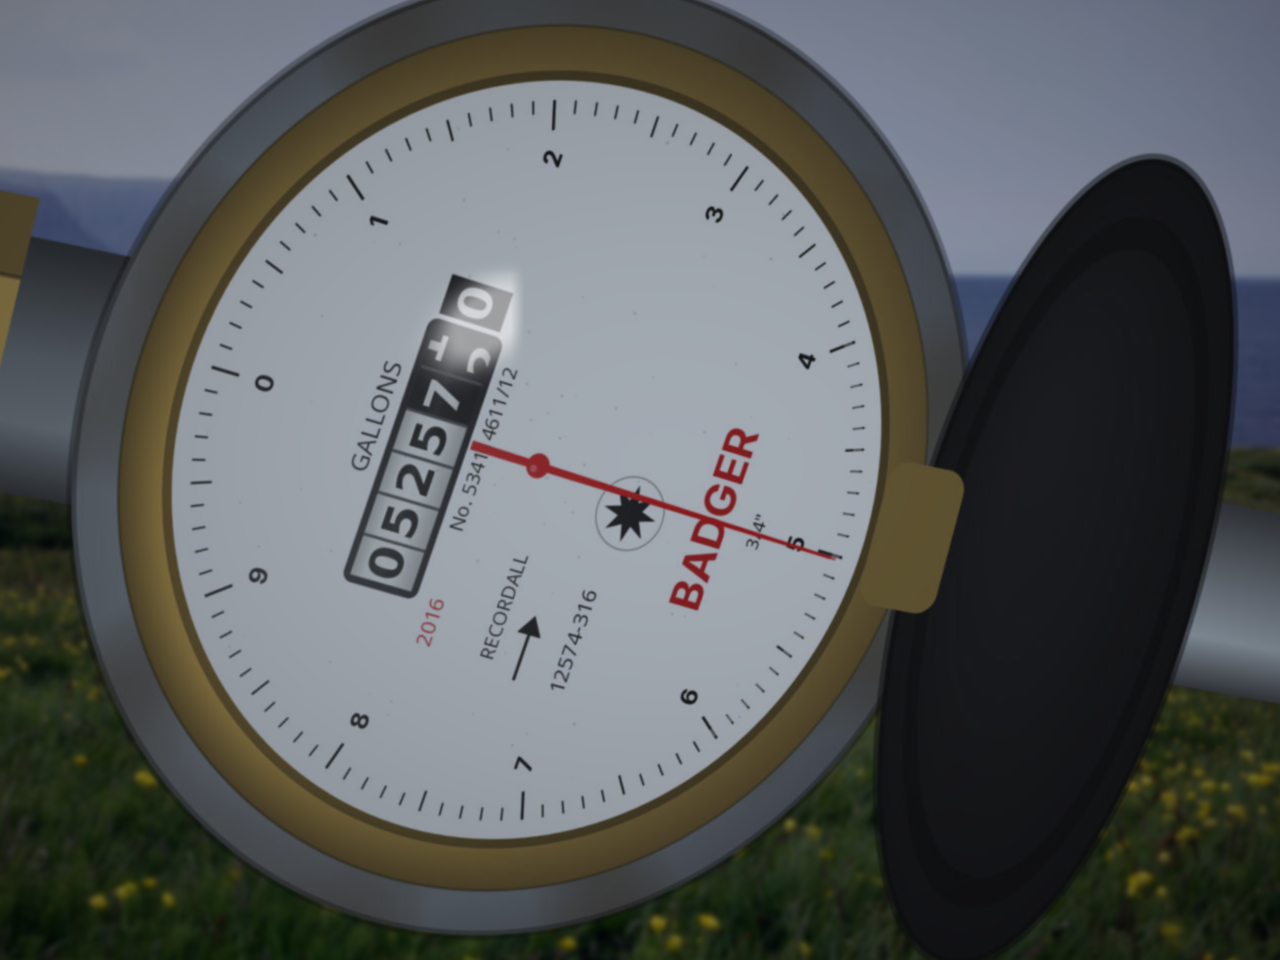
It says 525715.0
